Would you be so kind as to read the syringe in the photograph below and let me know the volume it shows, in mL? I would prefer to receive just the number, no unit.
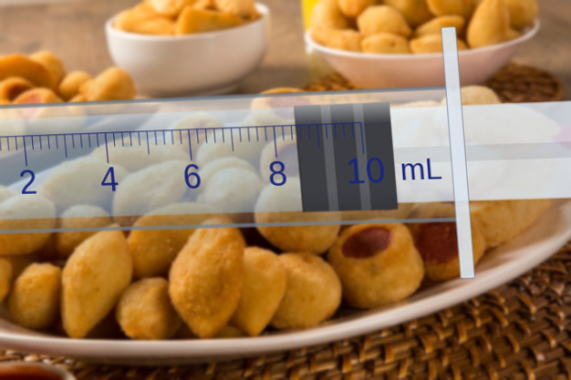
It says 8.5
